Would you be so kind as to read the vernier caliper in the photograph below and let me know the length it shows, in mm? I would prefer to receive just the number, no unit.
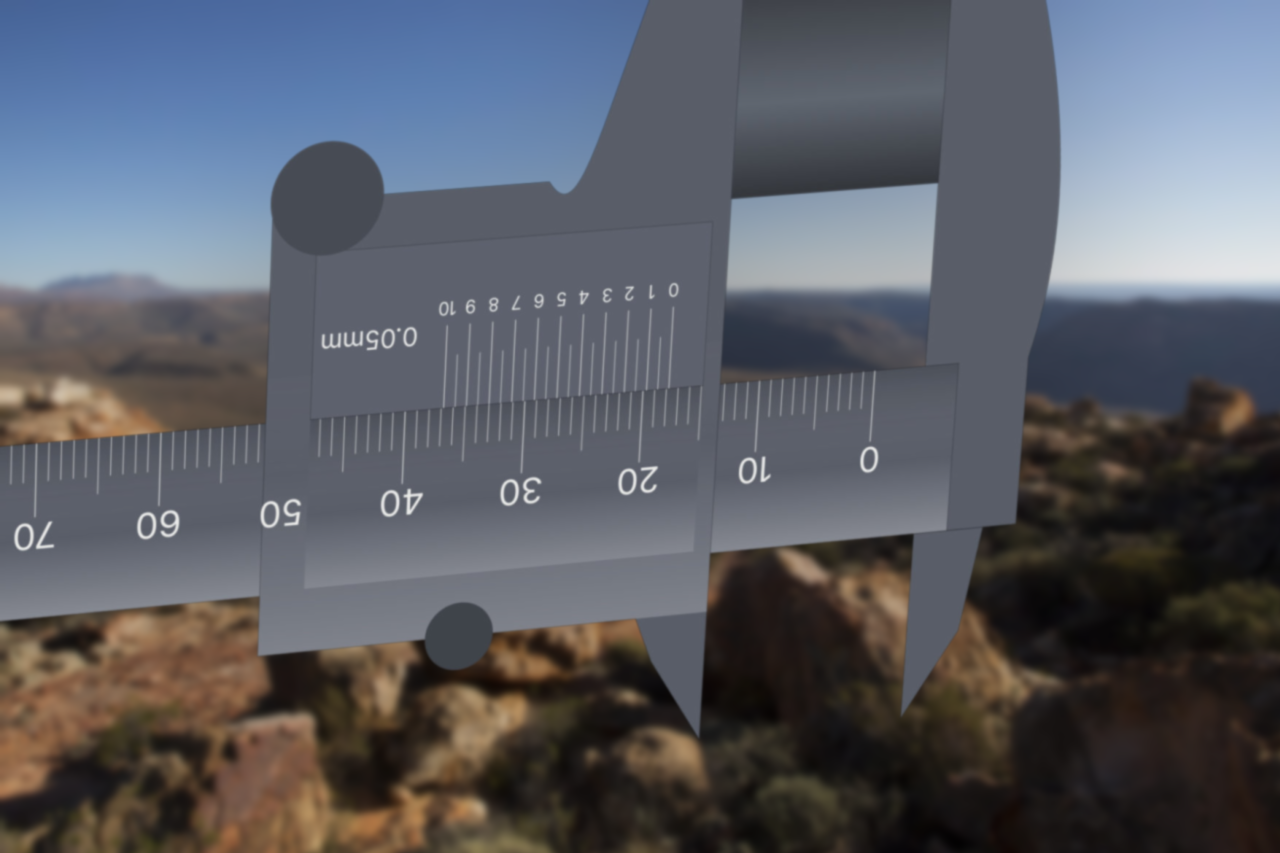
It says 17.8
